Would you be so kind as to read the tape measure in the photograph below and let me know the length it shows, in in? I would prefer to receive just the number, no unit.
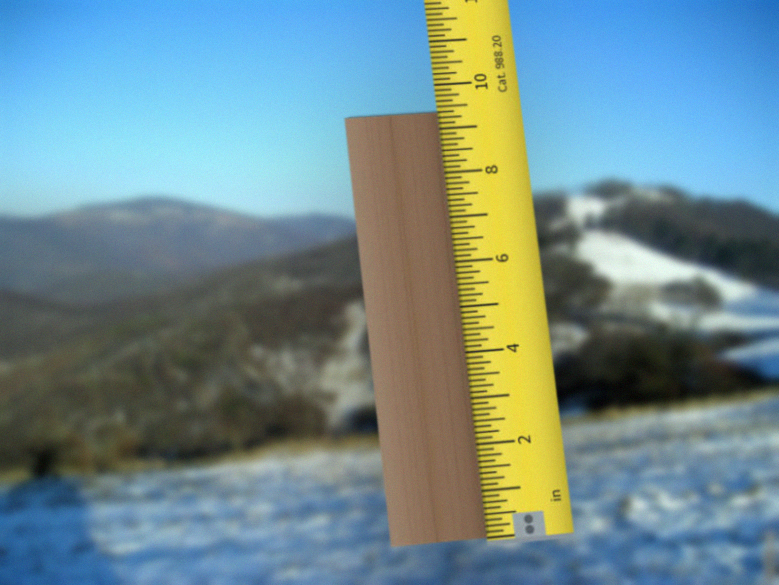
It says 9.375
